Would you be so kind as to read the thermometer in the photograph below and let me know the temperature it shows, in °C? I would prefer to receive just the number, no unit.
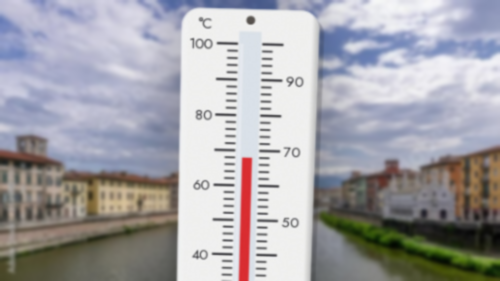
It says 68
